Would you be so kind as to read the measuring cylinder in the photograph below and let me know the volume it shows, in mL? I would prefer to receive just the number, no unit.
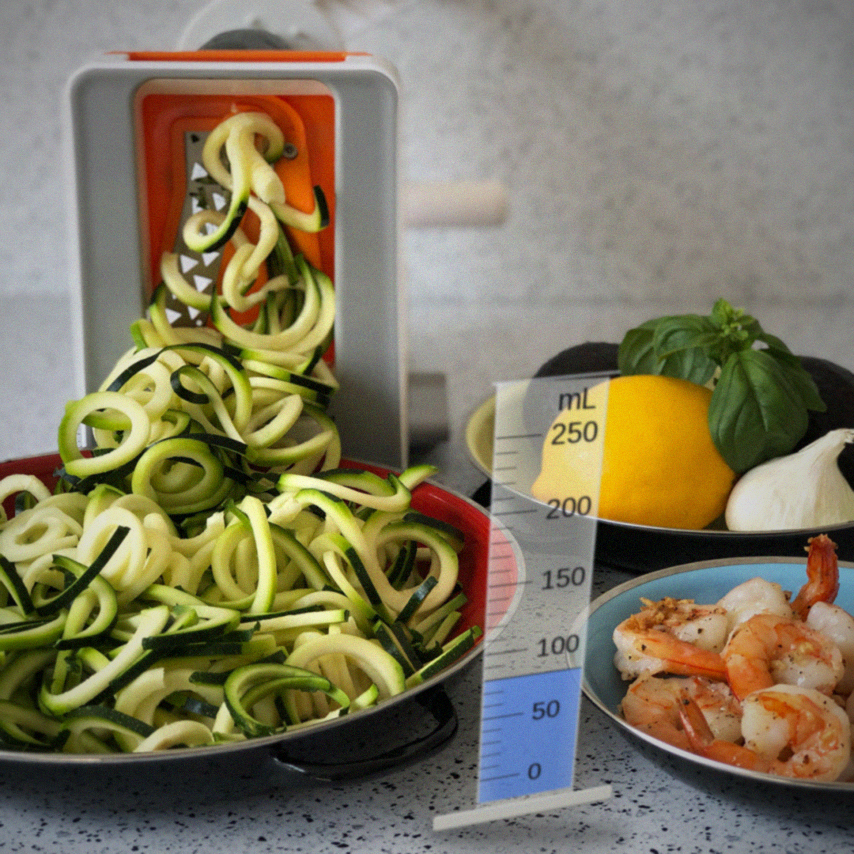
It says 80
